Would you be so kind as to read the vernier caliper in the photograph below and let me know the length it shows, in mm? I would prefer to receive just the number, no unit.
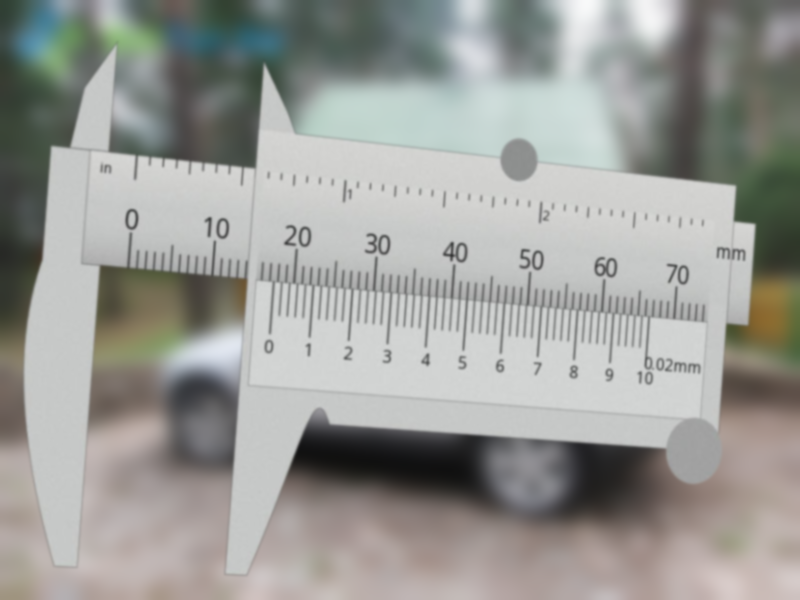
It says 17.5
